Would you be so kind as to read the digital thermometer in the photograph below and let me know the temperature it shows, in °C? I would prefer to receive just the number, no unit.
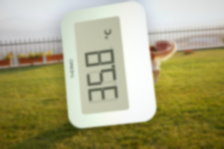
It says 35.8
